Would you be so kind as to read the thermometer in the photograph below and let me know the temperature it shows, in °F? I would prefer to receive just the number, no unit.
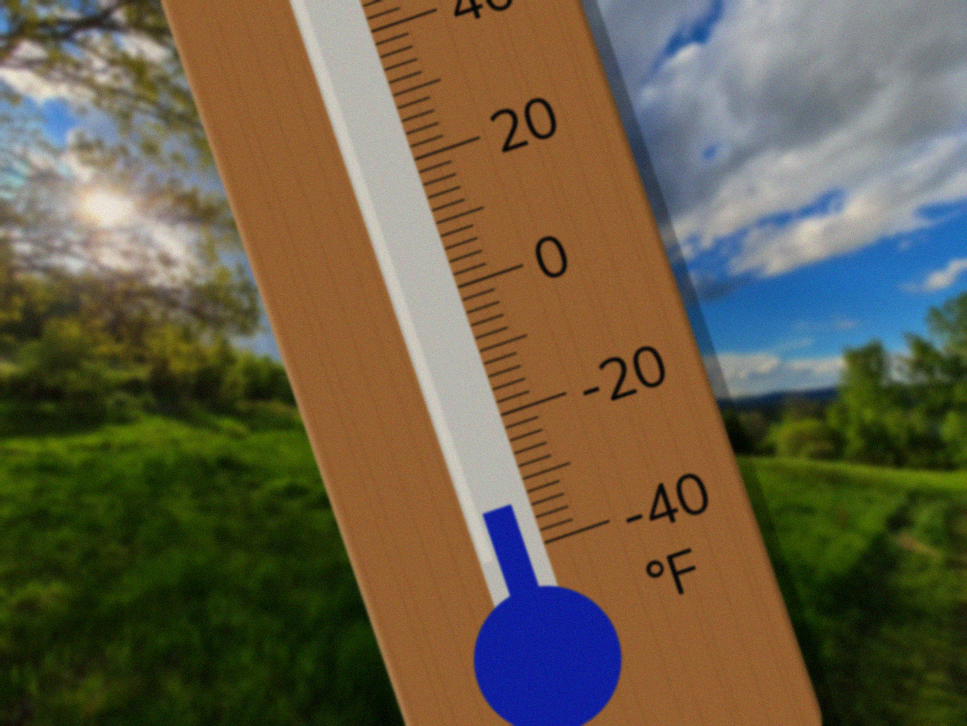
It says -33
